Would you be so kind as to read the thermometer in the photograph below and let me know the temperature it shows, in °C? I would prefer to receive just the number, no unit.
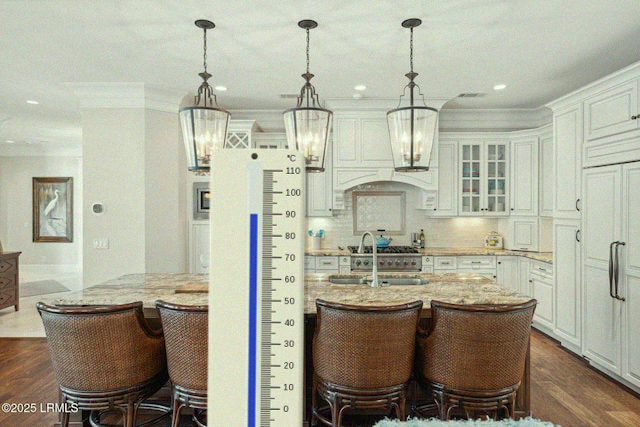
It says 90
